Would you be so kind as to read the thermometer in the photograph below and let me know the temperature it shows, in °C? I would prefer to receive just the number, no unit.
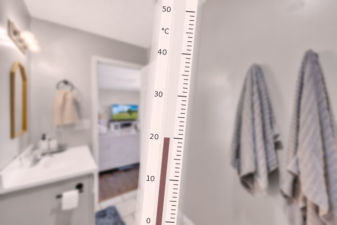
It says 20
